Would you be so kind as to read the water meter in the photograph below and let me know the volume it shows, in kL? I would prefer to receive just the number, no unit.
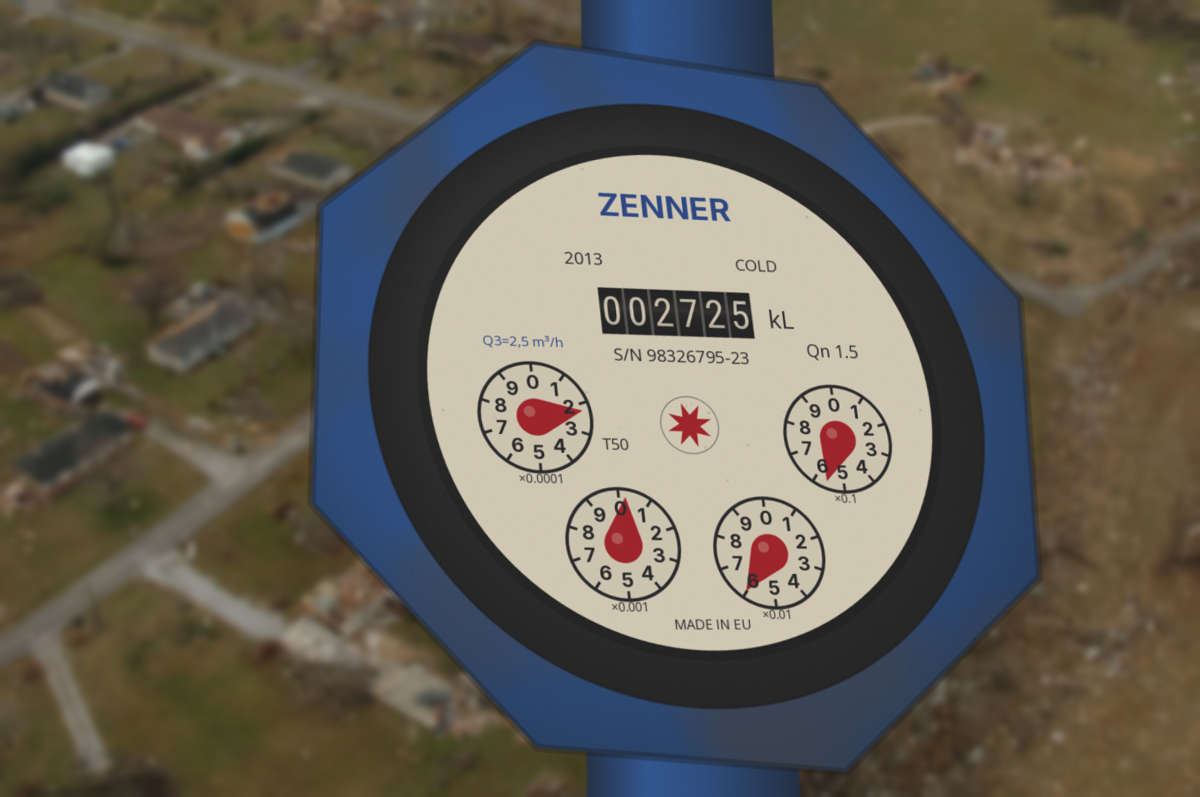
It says 2725.5602
